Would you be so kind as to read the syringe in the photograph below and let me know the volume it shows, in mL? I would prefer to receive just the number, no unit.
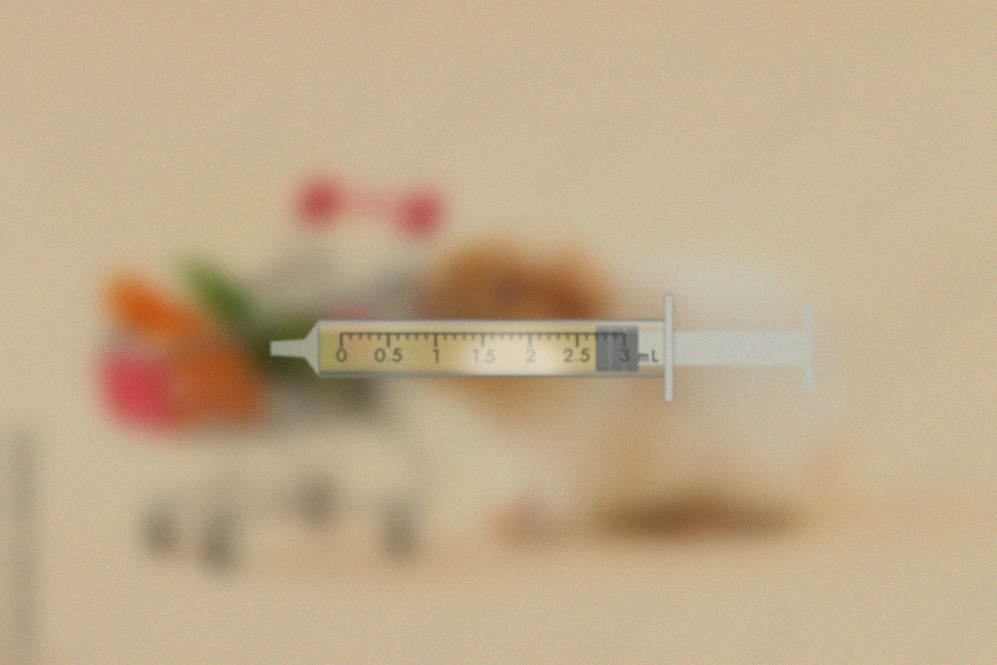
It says 2.7
